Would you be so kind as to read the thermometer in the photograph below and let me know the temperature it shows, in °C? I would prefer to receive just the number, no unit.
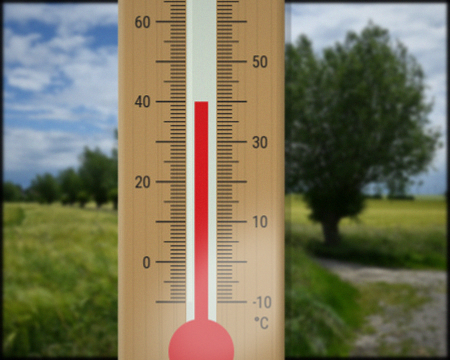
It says 40
